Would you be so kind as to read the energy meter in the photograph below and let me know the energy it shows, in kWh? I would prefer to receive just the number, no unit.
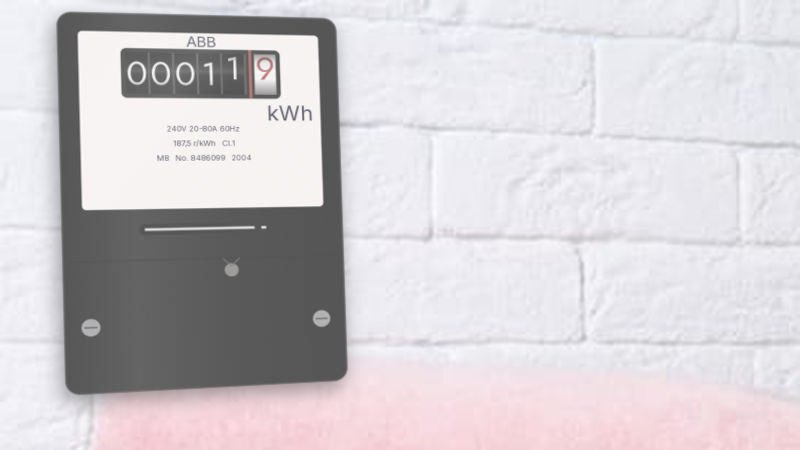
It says 11.9
